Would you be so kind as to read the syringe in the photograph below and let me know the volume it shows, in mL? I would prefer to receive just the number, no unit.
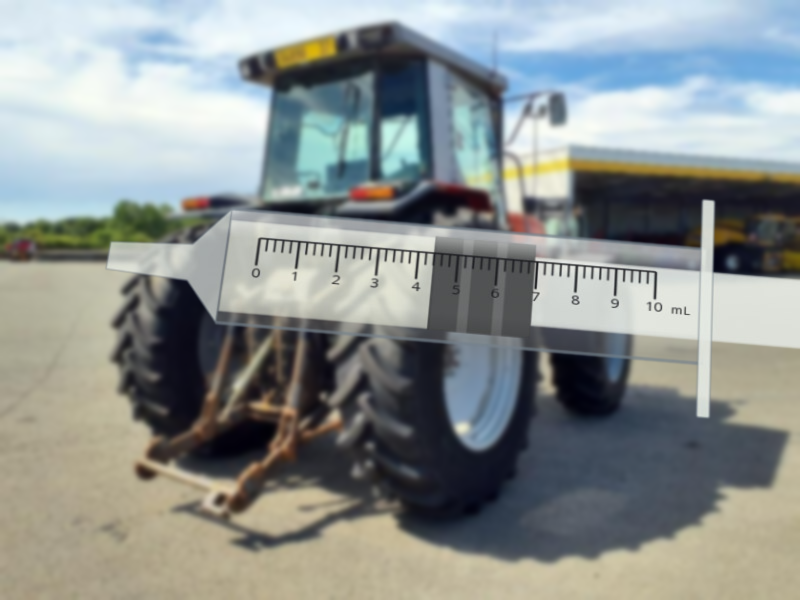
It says 4.4
